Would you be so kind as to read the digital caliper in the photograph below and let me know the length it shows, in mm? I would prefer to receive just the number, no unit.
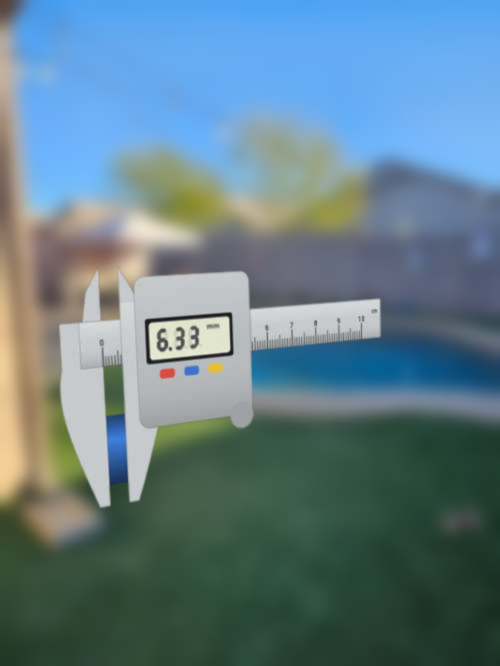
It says 6.33
